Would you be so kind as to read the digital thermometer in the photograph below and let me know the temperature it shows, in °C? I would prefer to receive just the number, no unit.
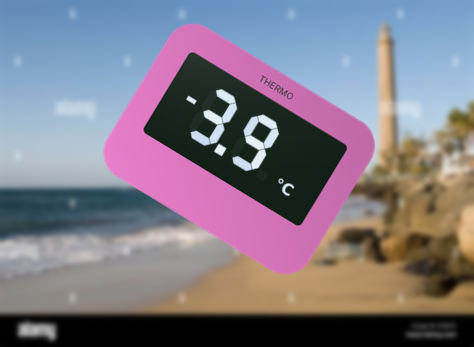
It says -3.9
